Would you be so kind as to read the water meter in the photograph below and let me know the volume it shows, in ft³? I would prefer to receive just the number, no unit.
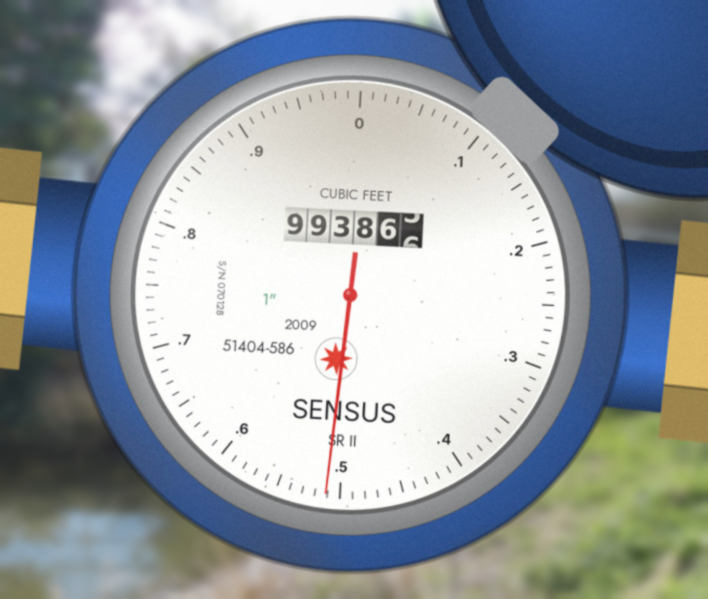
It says 993865.51
